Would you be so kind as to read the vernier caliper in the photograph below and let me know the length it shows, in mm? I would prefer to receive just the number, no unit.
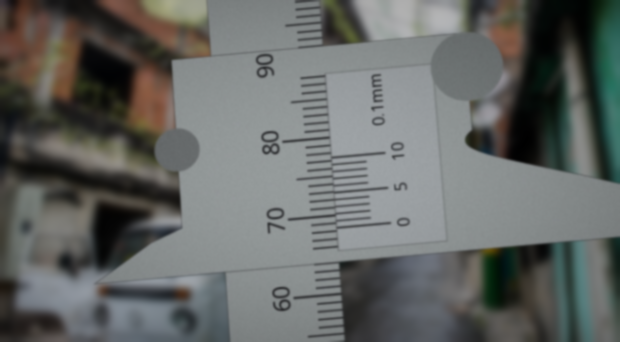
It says 68.4
